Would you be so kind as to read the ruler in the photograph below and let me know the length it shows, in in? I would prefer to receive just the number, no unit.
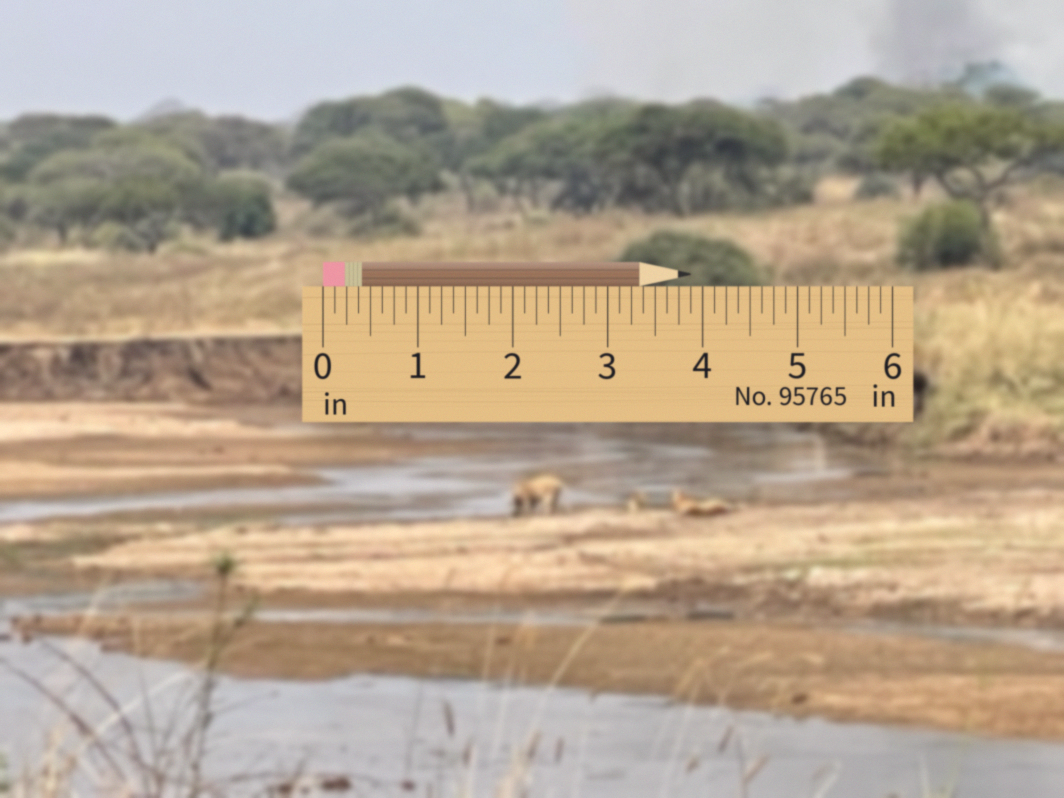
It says 3.875
